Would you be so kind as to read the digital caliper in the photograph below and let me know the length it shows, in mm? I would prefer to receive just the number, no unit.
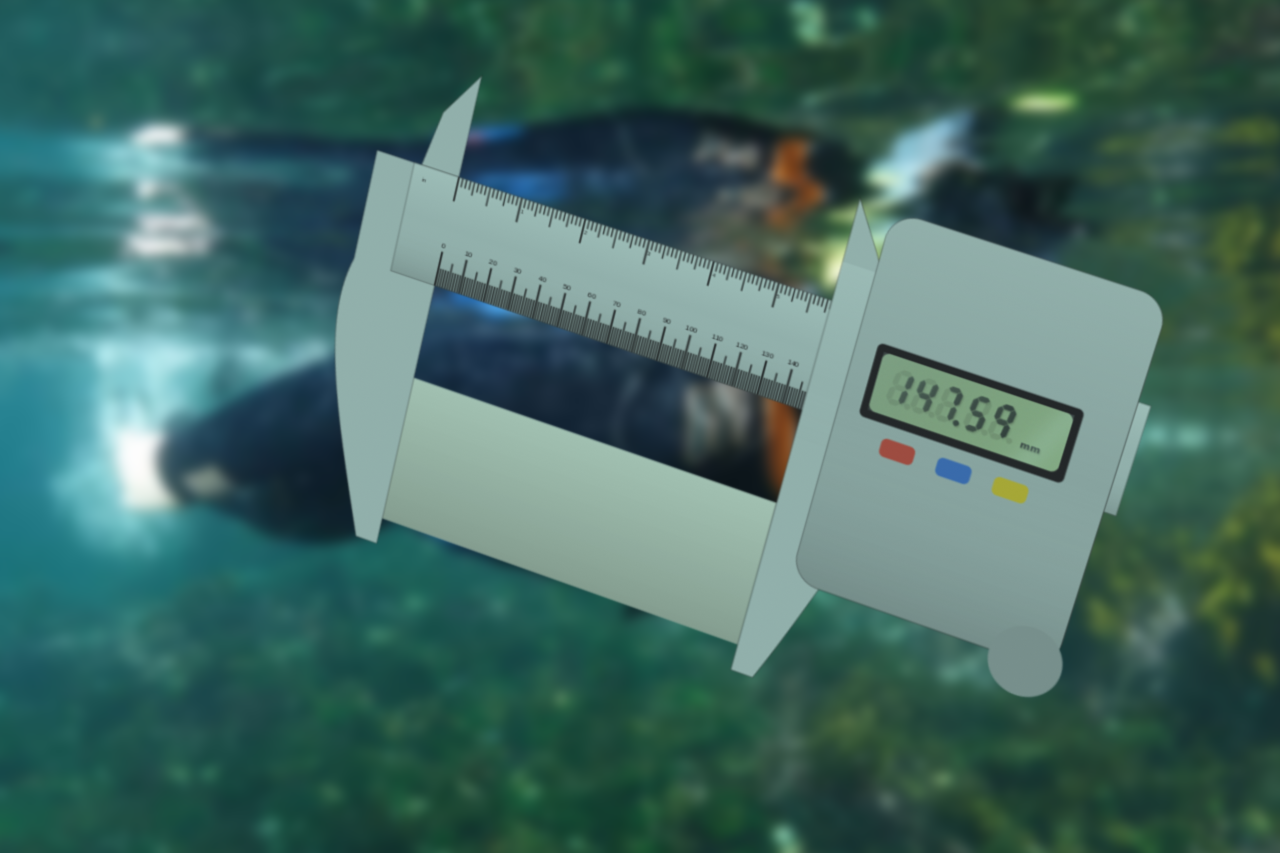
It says 147.59
